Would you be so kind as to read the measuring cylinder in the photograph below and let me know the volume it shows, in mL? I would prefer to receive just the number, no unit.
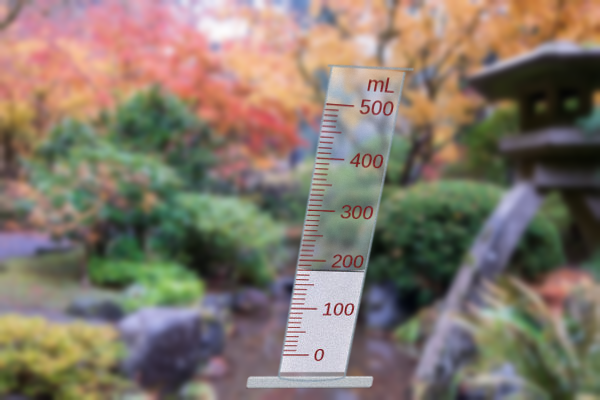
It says 180
